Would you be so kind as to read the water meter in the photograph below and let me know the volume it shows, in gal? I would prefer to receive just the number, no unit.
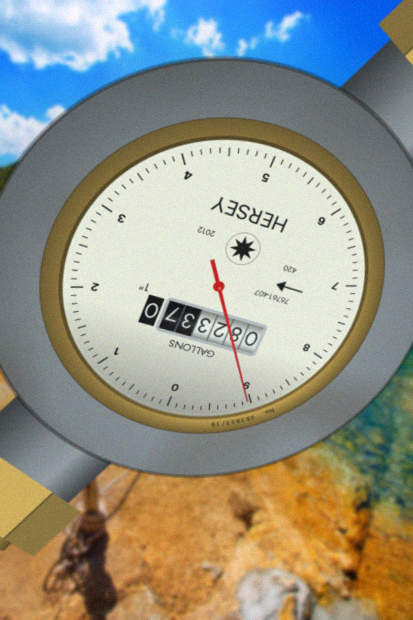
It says 823369.0
